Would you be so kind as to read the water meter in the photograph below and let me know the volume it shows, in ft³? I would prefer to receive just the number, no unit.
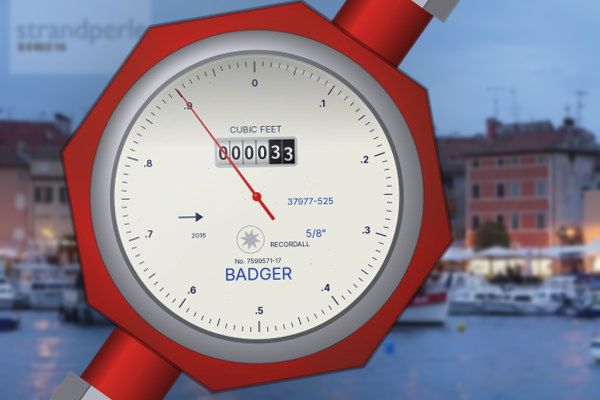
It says 32.90
